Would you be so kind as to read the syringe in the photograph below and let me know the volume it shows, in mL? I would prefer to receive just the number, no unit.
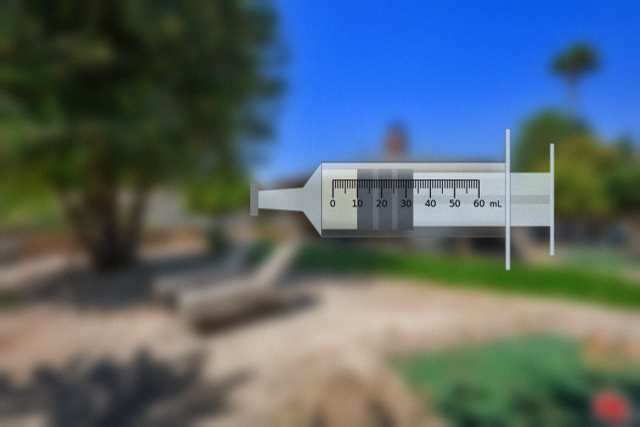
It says 10
